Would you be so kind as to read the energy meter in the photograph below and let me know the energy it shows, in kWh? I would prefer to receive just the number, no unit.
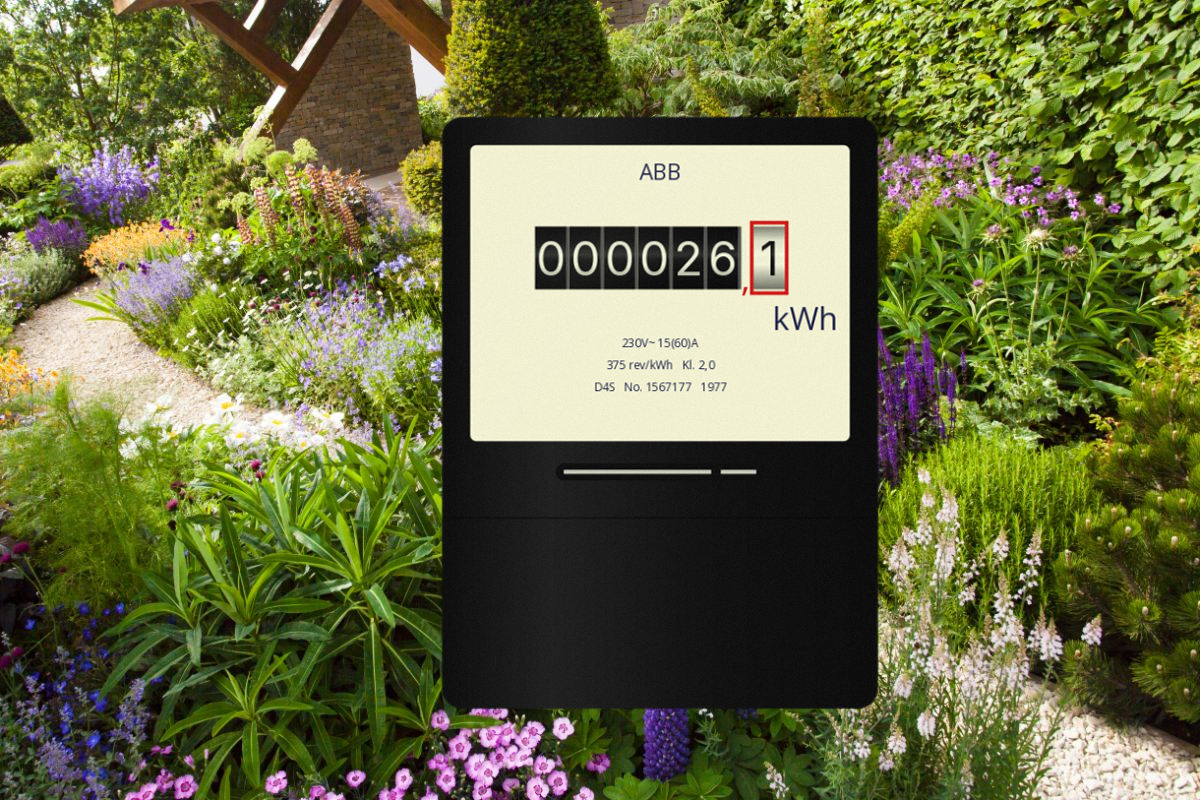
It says 26.1
